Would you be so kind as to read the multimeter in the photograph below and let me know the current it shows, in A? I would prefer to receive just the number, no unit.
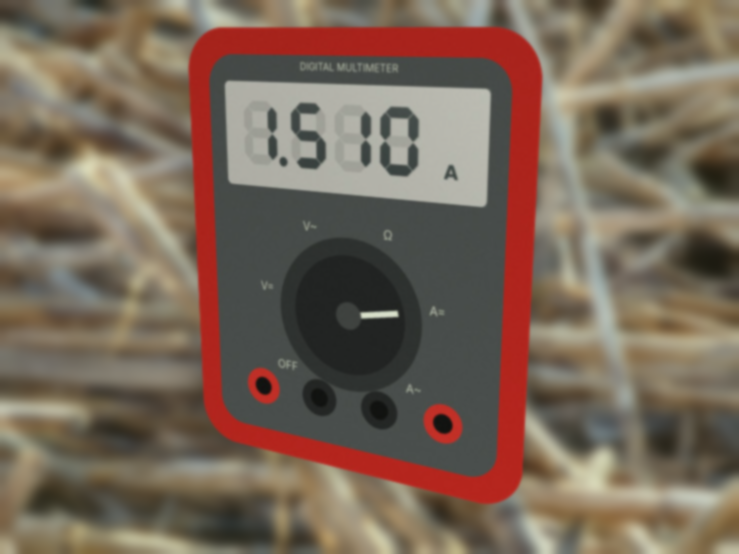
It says 1.510
